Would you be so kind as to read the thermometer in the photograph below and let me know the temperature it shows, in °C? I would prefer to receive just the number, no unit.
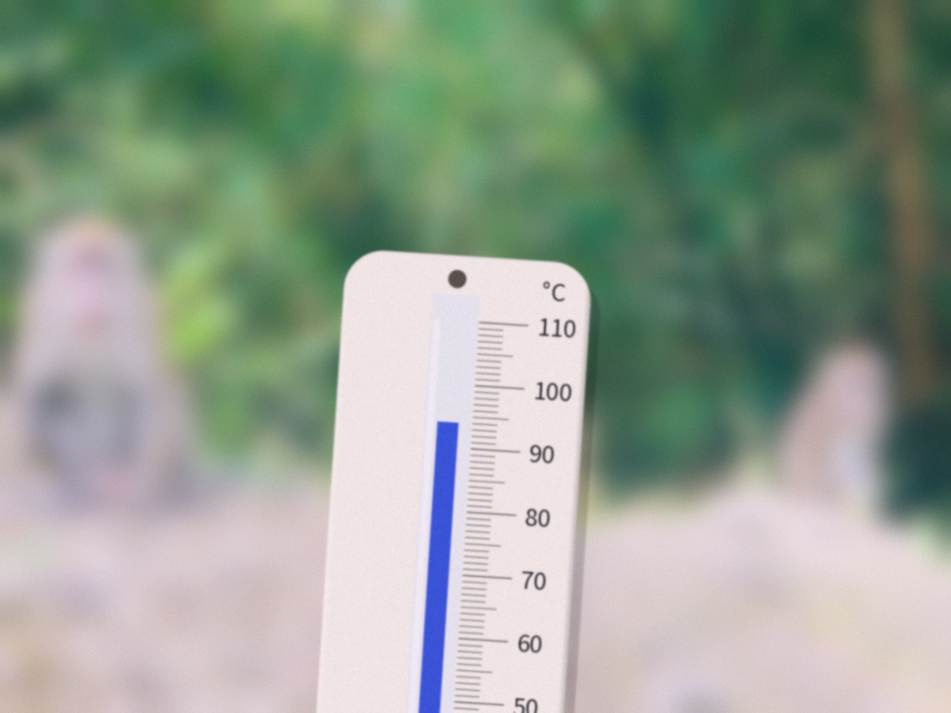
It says 94
